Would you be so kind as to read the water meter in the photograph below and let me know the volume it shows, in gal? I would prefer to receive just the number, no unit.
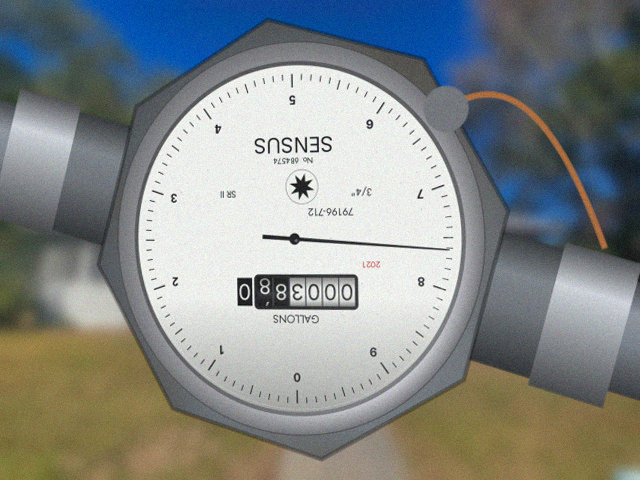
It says 3877.6
